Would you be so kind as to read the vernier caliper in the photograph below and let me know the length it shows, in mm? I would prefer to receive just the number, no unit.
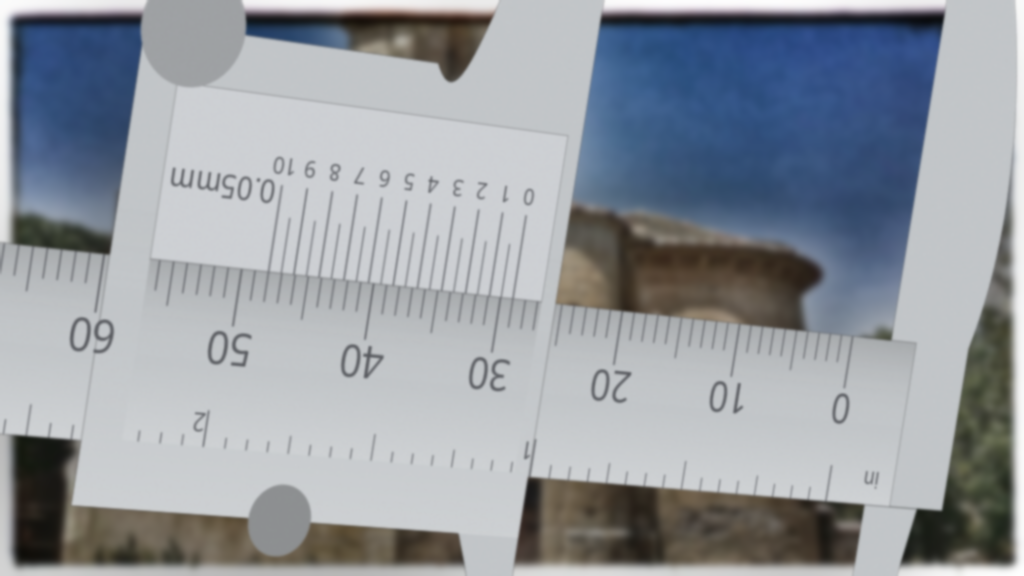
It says 29.0
